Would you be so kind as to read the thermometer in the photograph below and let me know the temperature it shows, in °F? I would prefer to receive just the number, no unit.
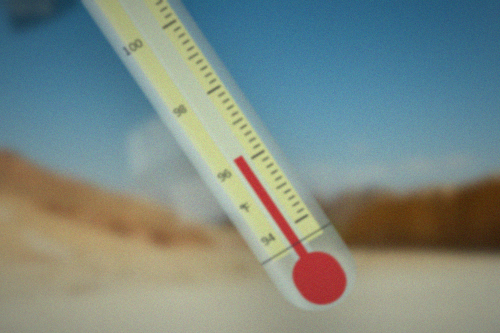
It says 96.2
